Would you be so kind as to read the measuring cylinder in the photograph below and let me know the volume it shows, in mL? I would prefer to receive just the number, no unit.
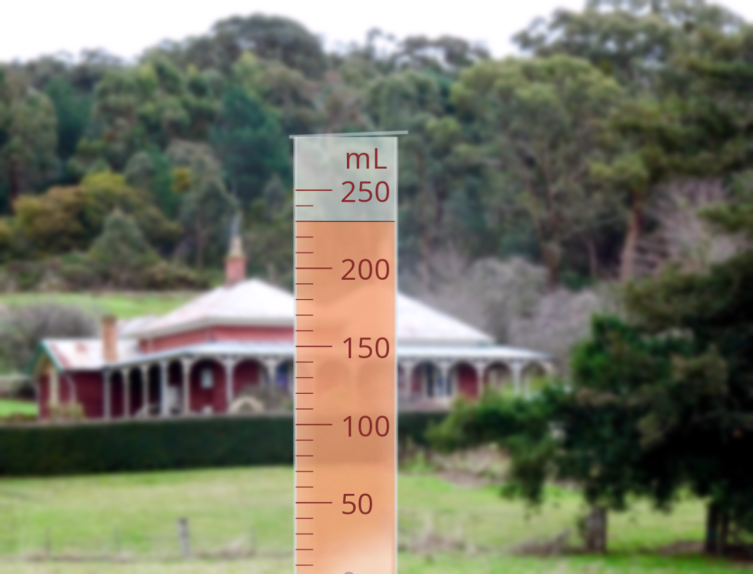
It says 230
